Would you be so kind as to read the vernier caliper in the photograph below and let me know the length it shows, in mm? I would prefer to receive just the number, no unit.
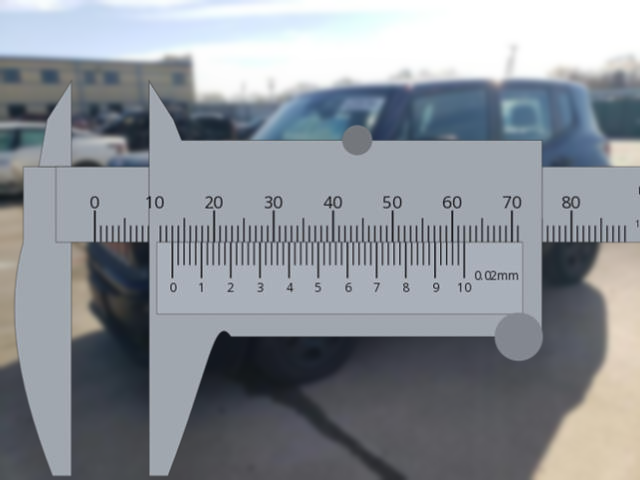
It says 13.0
